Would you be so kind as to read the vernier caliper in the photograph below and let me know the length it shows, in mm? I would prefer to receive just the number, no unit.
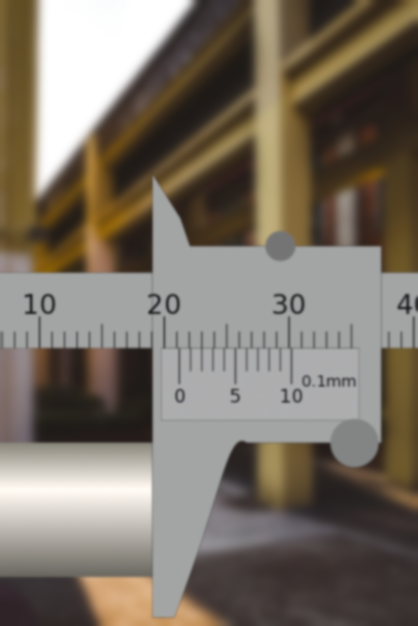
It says 21.2
